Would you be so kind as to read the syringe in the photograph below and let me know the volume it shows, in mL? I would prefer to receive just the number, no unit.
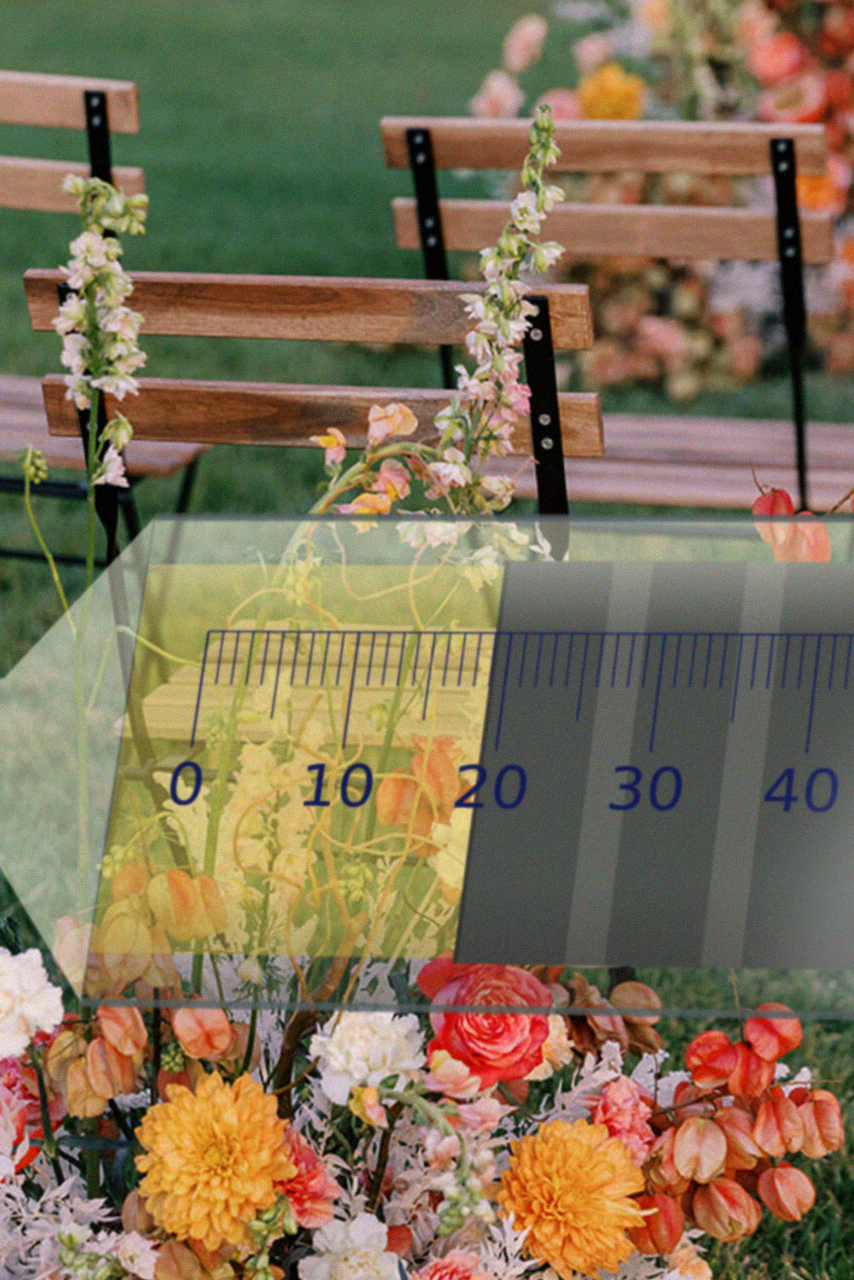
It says 19
